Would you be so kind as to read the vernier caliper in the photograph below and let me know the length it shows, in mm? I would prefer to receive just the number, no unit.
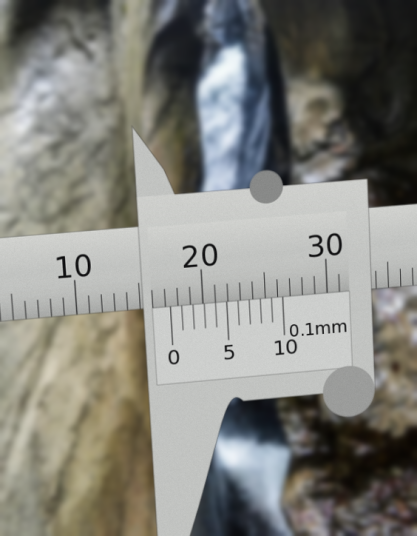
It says 17.4
